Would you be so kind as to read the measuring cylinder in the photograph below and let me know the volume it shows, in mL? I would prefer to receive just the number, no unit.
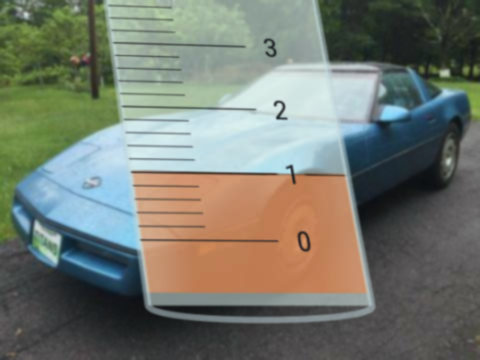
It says 1
